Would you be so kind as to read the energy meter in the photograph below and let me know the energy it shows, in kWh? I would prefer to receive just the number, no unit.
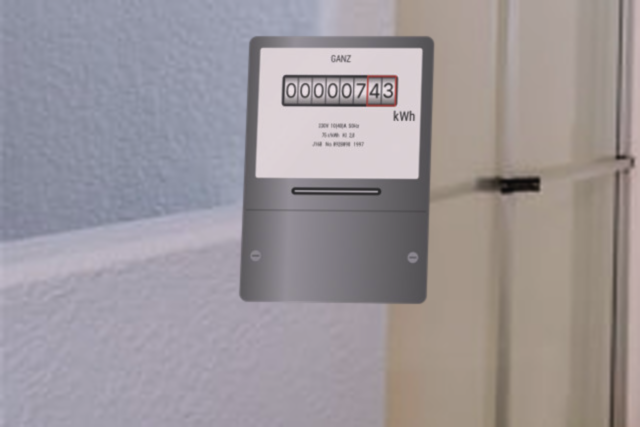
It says 7.43
